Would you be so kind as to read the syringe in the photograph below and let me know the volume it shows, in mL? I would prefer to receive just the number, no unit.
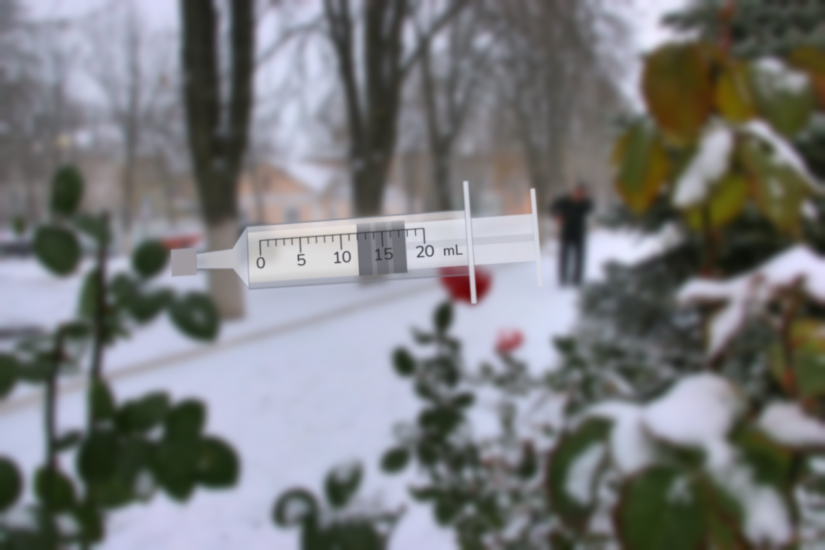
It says 12
